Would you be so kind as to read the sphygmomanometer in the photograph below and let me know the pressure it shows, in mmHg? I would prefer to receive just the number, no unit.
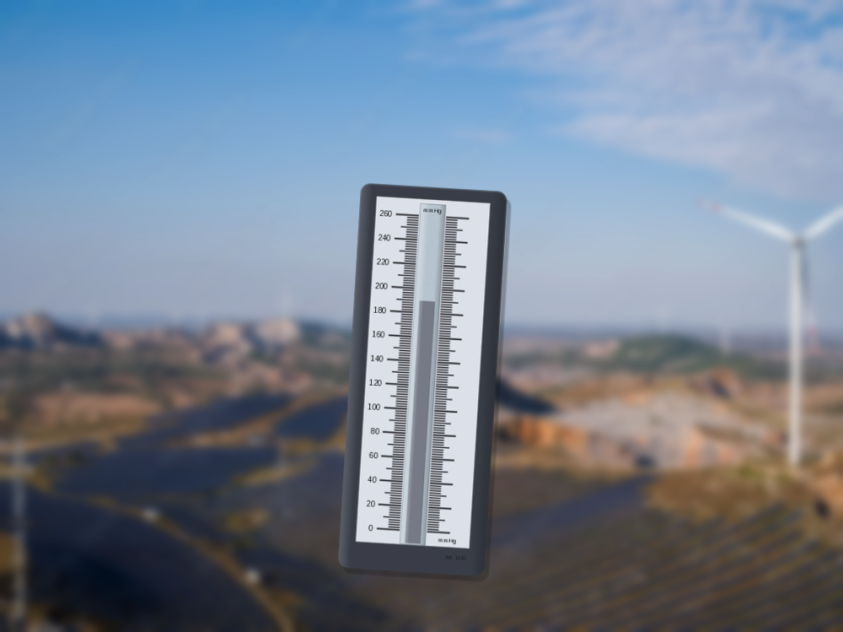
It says 190
